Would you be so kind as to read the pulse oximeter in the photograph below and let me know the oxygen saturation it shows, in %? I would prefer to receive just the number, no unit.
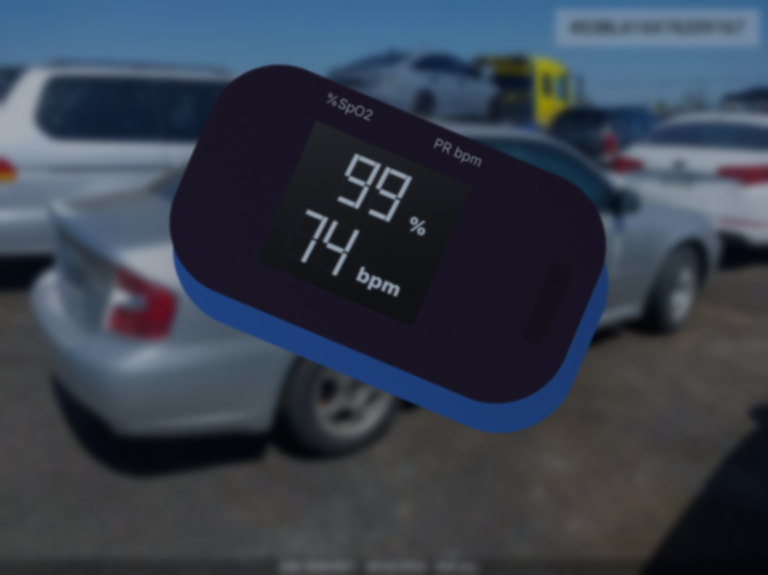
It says 99
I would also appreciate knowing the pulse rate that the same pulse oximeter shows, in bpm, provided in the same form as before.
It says 74
